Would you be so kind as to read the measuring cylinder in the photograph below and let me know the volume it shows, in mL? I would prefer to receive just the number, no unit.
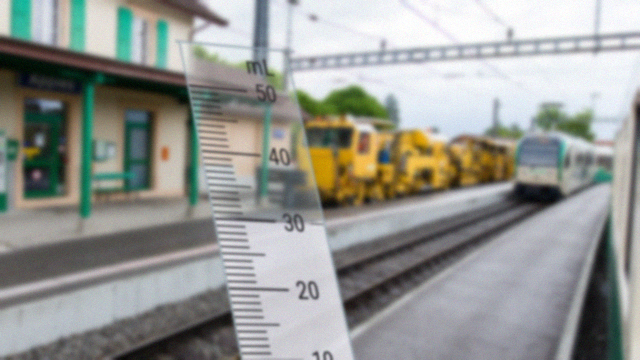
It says 30
